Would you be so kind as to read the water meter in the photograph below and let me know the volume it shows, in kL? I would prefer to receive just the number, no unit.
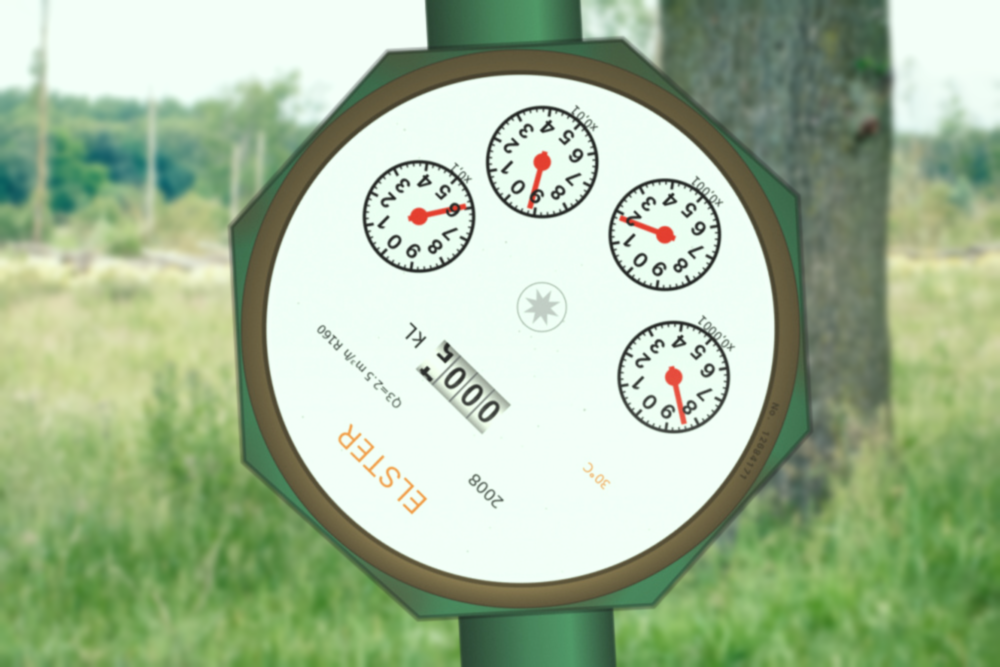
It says 4.5918
